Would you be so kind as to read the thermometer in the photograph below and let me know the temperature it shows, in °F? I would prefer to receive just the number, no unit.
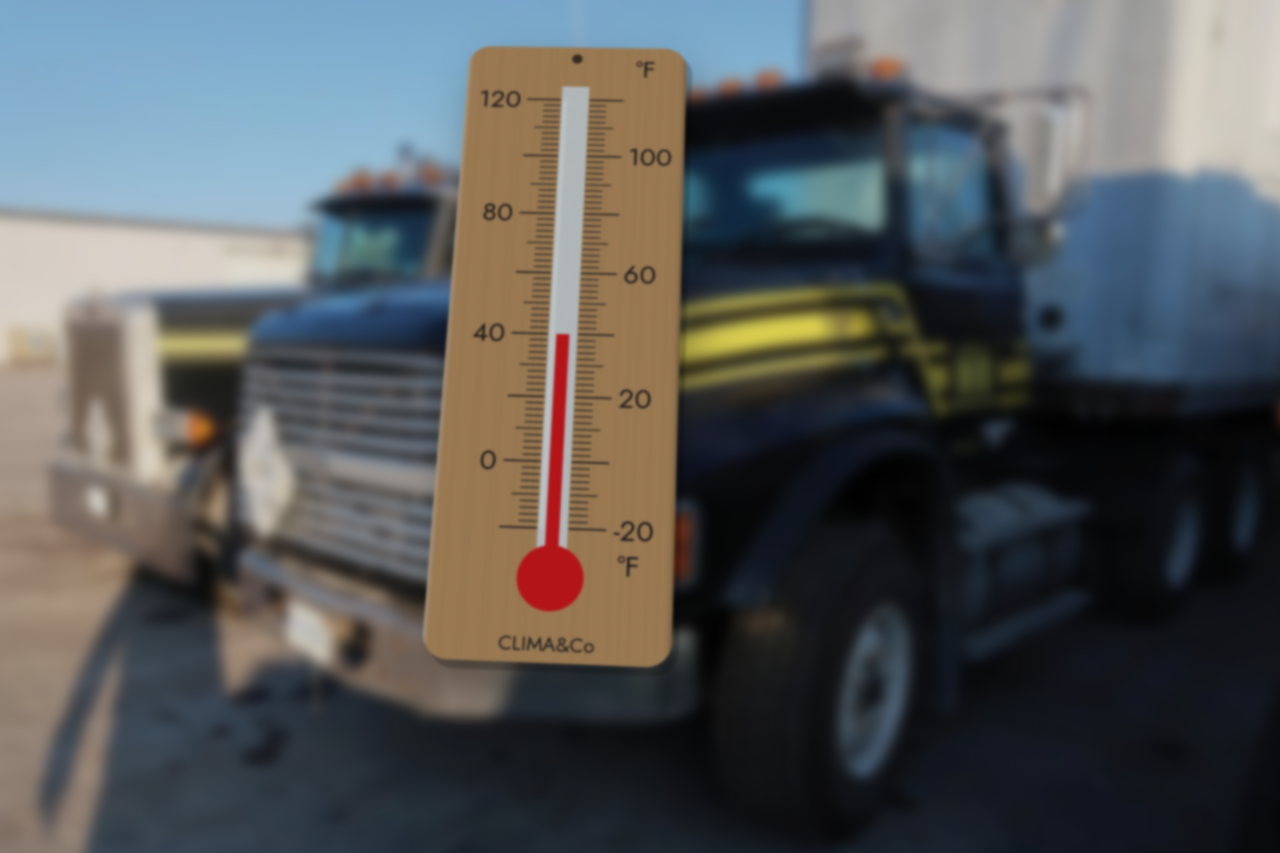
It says 40
